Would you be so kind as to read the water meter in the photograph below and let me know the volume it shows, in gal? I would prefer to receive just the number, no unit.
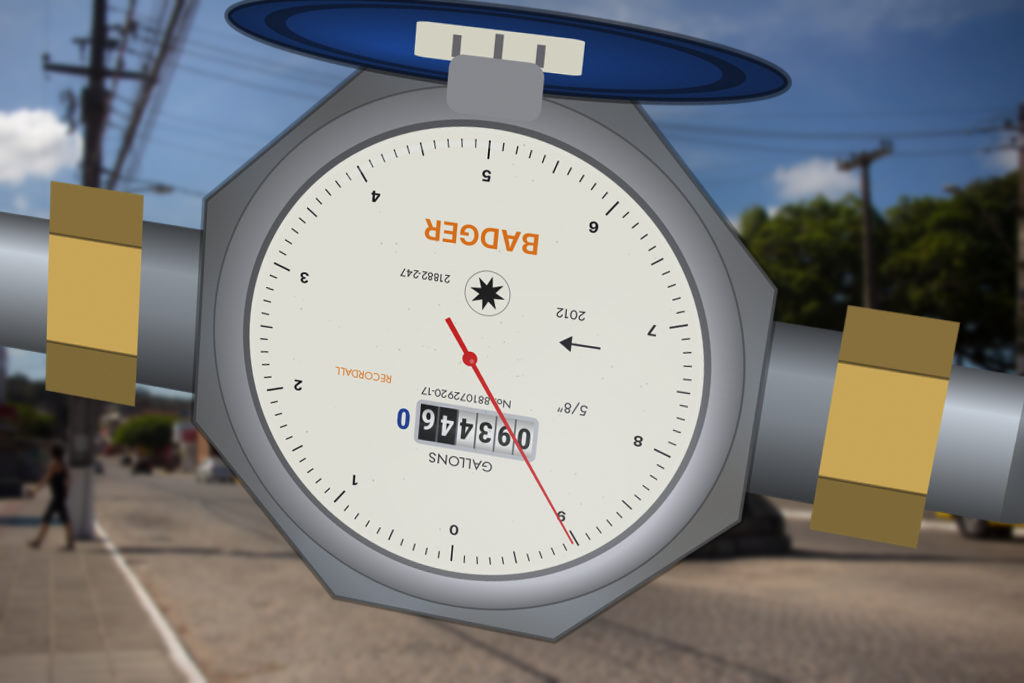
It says 934459.0
